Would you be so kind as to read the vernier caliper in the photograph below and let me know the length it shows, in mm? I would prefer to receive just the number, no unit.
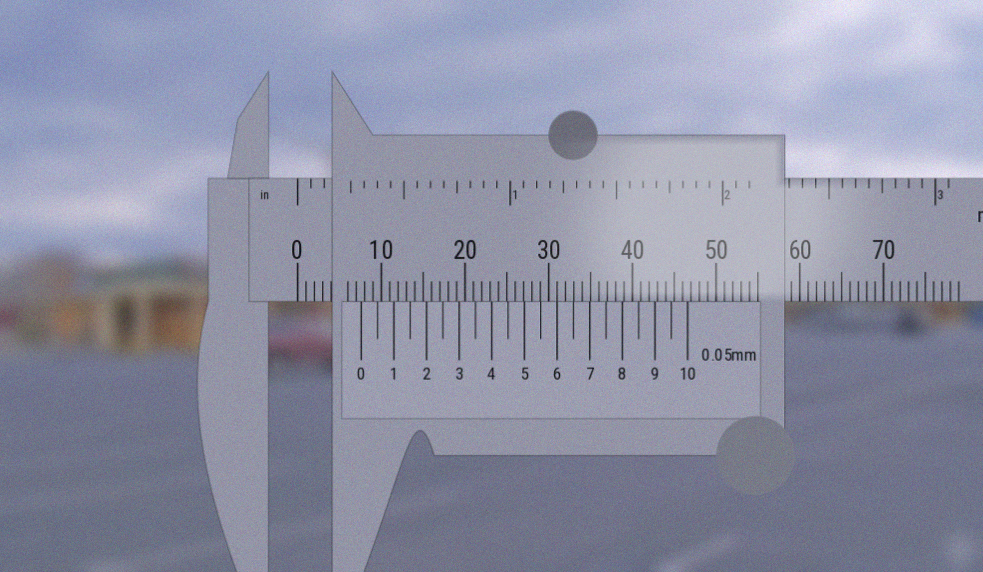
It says 7.6
